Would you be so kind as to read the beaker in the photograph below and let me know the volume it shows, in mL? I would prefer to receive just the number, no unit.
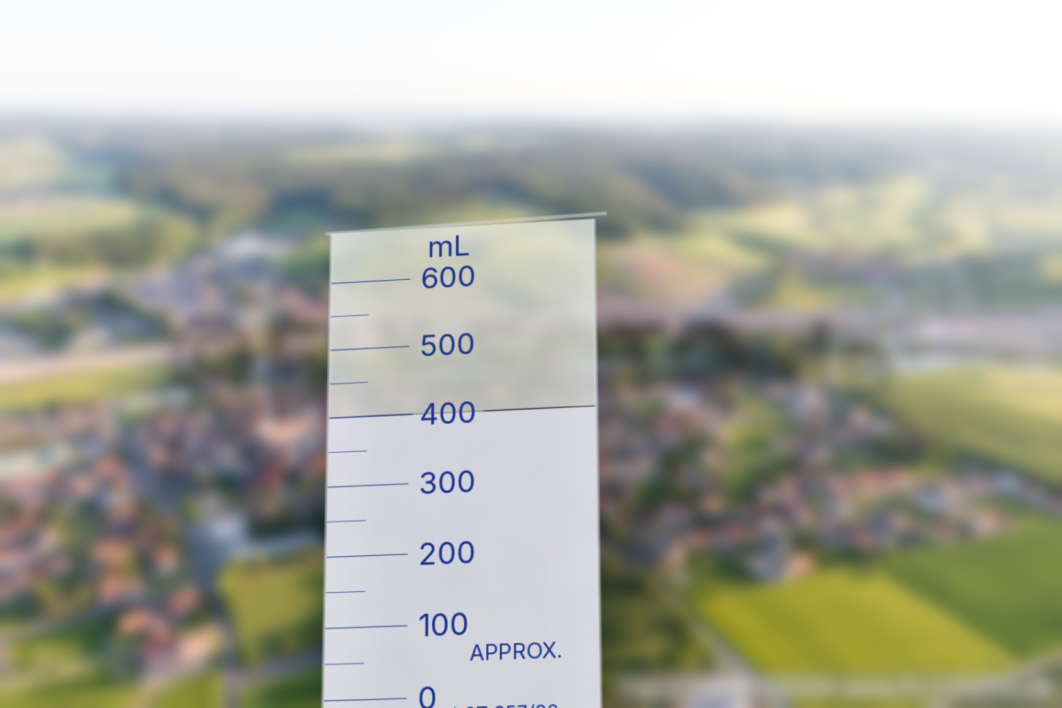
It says 400
